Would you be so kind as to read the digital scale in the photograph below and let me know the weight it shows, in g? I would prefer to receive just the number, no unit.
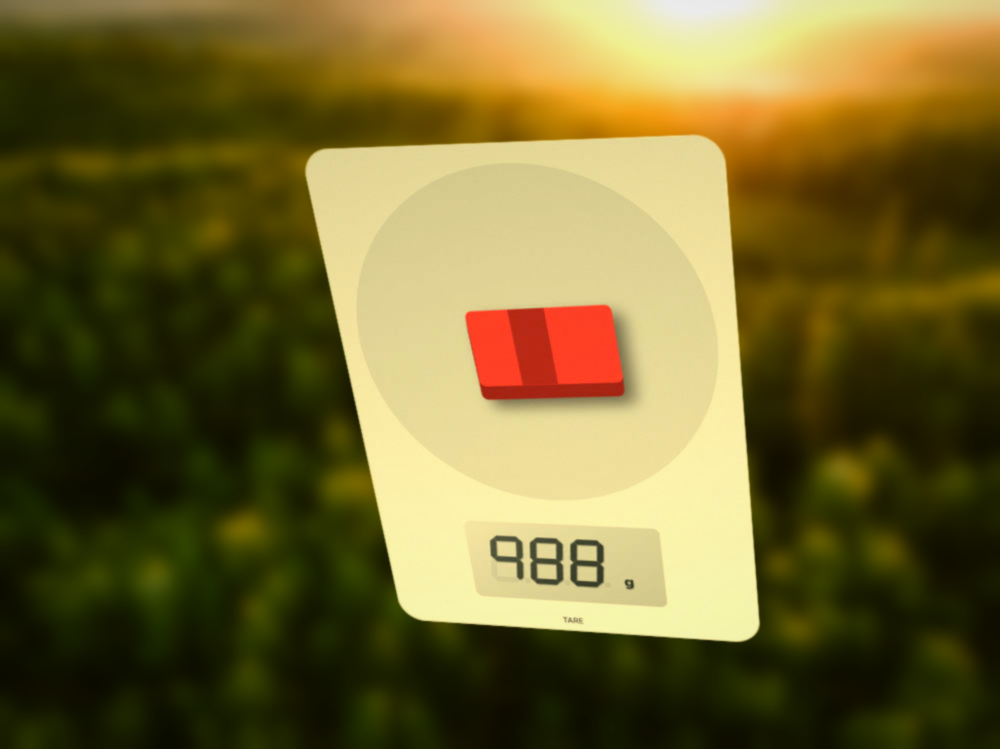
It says 988
